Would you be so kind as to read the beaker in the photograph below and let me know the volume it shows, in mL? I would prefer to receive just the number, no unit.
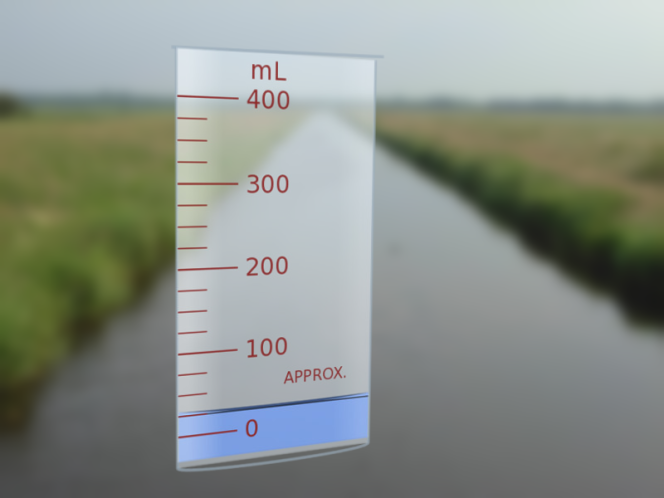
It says 25
